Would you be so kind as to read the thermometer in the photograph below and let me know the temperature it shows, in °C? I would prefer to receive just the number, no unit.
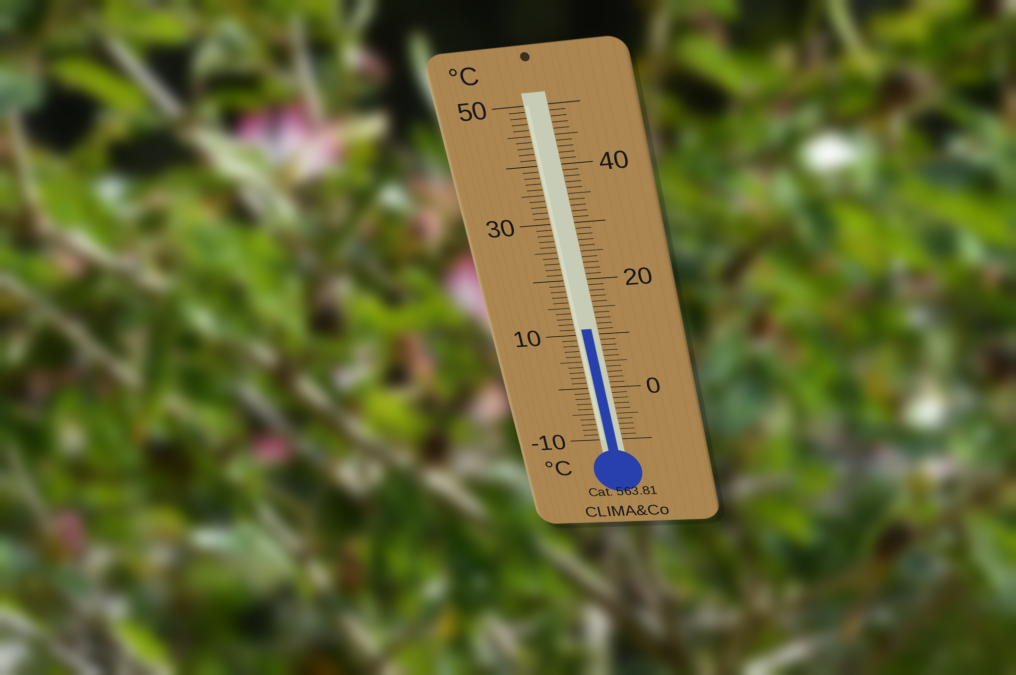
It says 11
